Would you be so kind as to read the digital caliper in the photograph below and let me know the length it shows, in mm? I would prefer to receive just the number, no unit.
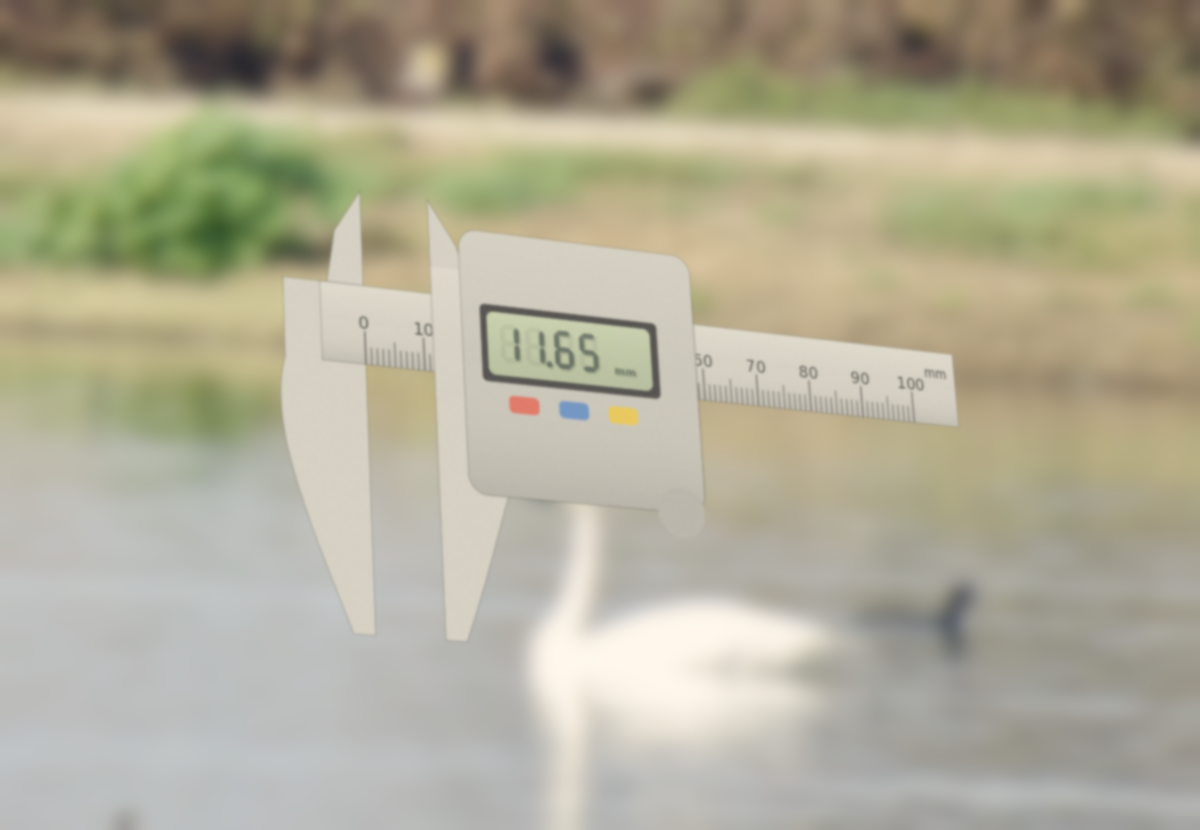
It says 11.65
